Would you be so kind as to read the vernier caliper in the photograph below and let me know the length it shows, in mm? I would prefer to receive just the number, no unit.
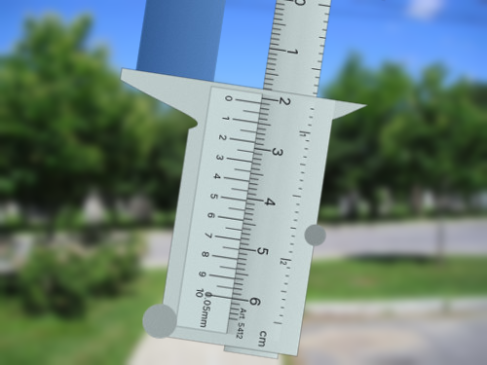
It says 21.0
